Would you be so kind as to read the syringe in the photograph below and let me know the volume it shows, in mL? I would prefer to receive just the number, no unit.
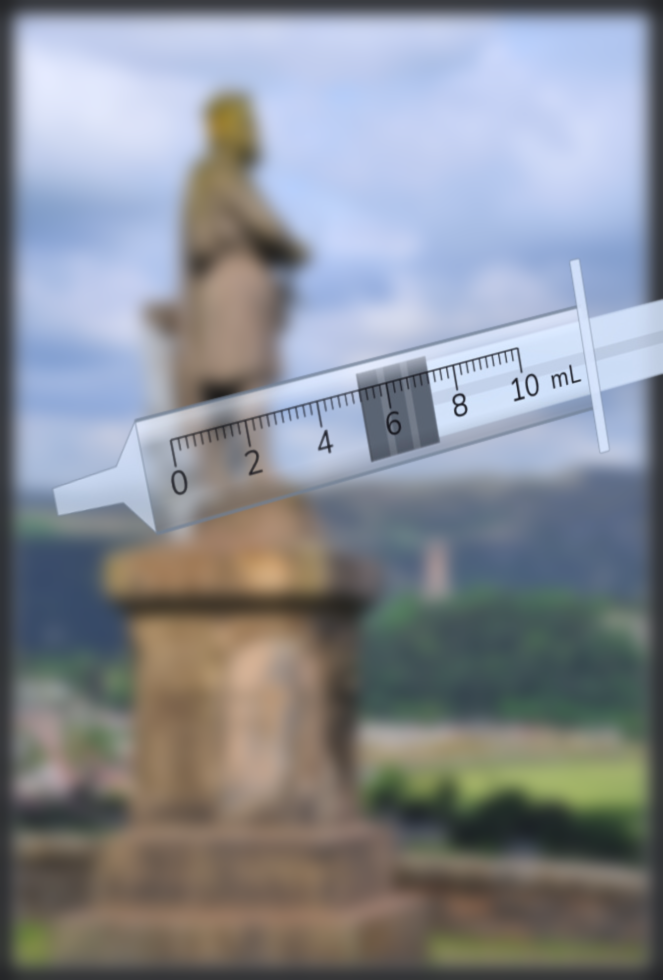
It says 5.2
